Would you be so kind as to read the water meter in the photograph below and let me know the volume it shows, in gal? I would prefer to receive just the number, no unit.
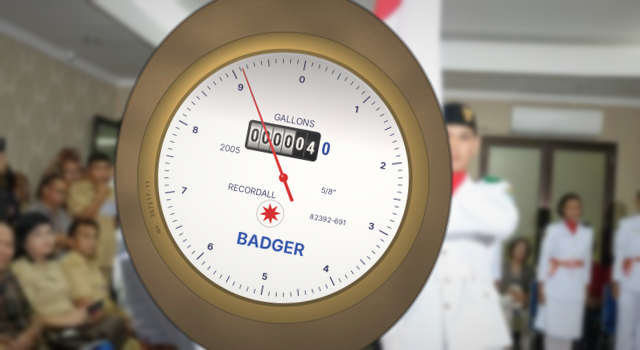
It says 39.1
